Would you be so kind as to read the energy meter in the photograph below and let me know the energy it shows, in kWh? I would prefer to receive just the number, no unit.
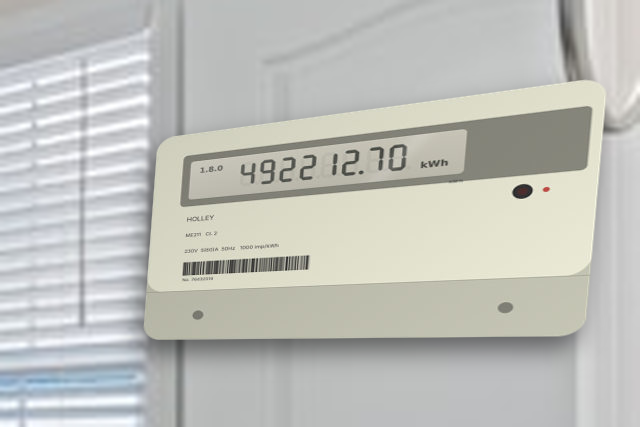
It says 492212.70
